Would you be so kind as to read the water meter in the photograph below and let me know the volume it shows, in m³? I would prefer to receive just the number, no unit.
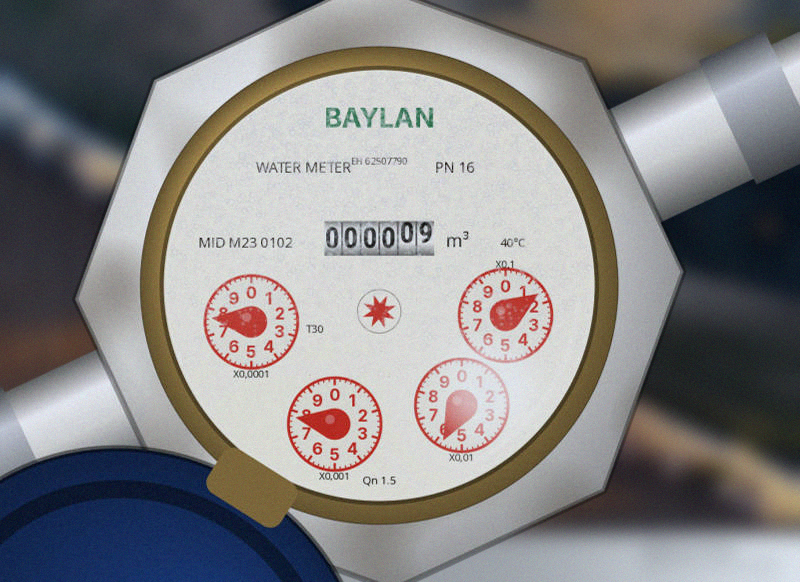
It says 9.1577
